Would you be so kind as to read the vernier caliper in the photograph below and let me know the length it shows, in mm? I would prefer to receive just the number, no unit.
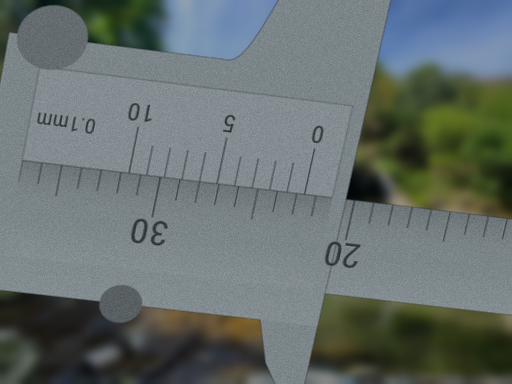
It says 22.6
